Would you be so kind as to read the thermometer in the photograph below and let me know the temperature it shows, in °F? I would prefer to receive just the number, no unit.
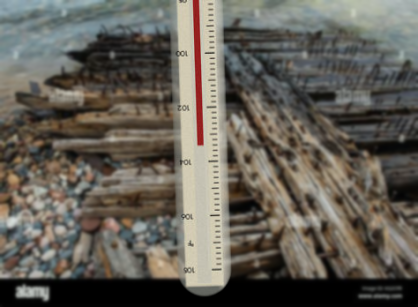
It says 103.4
